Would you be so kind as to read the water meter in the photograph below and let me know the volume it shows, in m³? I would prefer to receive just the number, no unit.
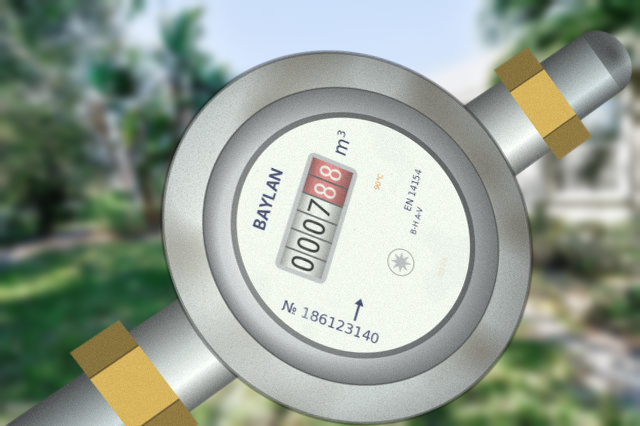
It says 7.88
